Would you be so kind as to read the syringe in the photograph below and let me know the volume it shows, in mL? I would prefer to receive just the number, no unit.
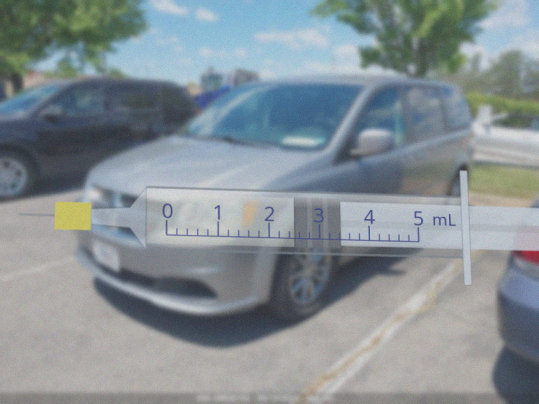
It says 2.5
